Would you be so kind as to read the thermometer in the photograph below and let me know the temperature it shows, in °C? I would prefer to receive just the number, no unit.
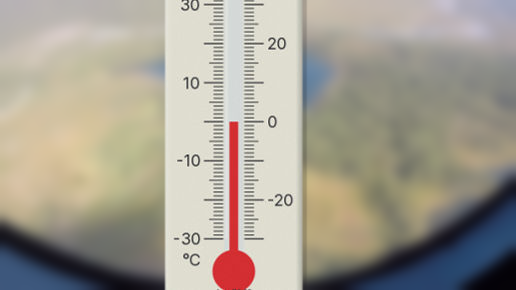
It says 0
